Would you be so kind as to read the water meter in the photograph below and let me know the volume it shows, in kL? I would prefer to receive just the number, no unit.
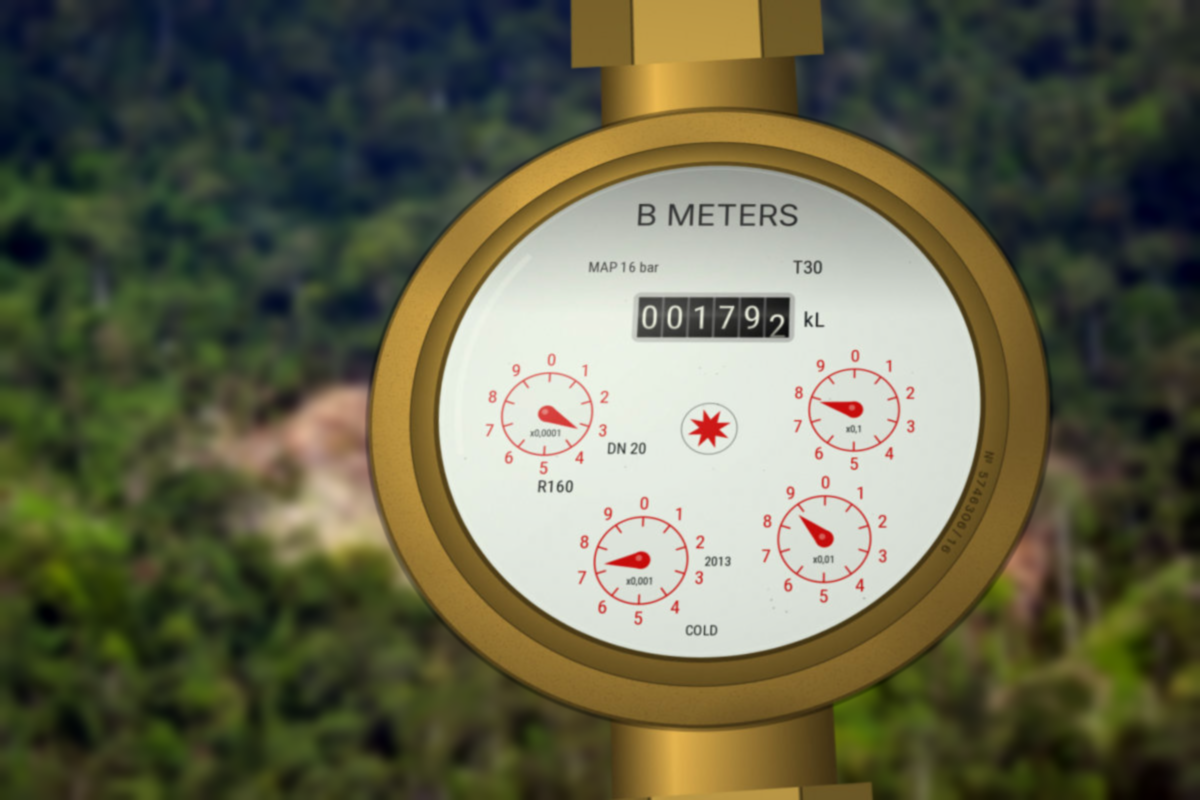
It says 1791.7873
